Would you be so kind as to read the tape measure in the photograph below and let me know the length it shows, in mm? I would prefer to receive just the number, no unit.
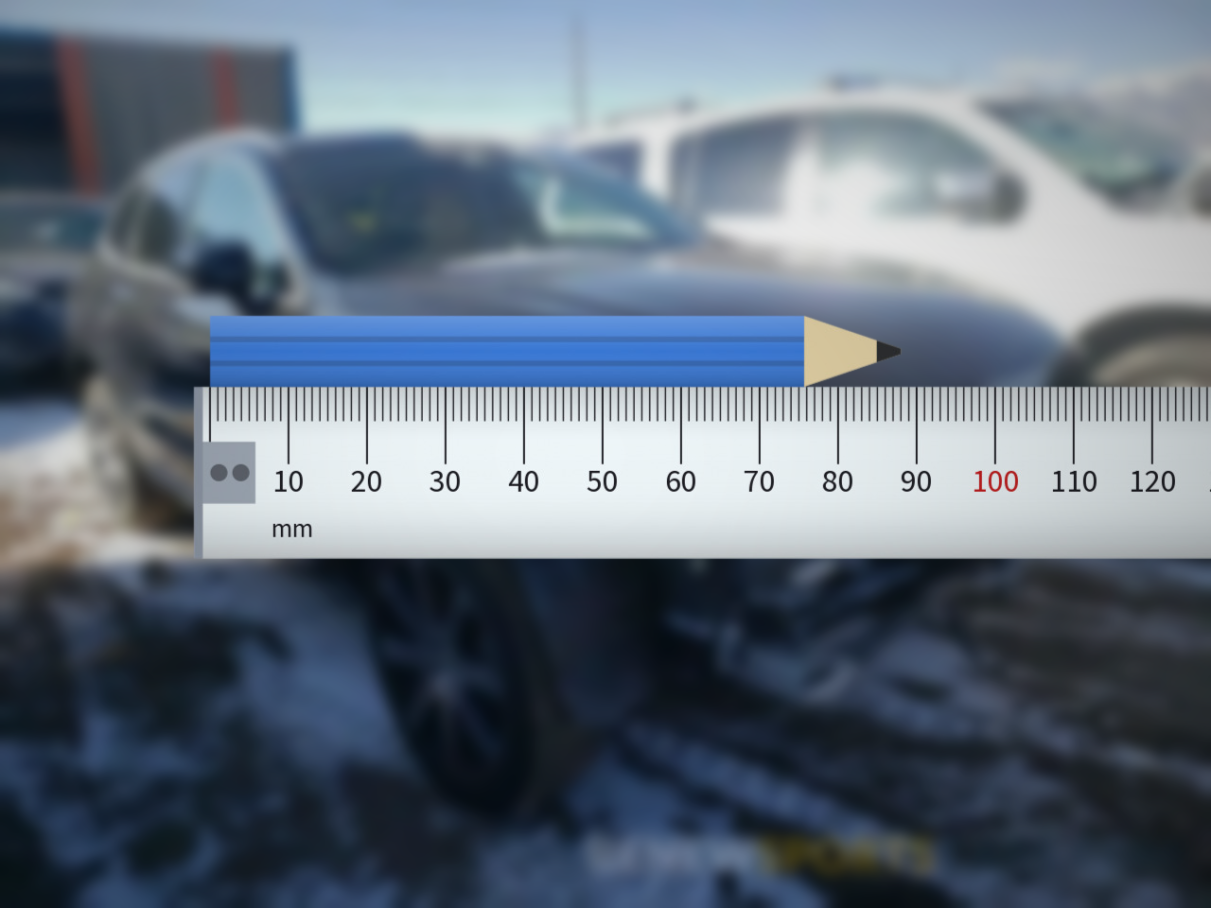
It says 88
